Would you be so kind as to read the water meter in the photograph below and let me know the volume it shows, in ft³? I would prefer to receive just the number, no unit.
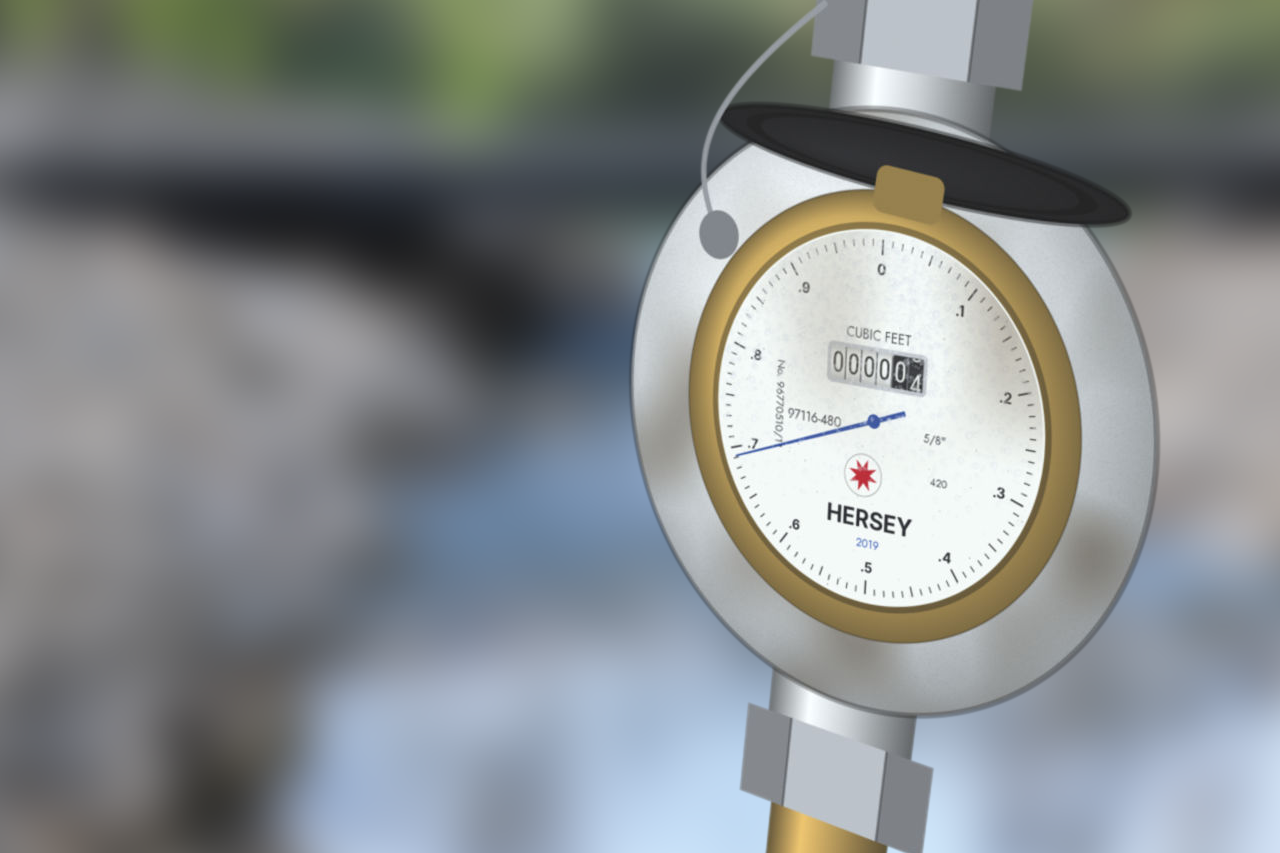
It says 3.69
